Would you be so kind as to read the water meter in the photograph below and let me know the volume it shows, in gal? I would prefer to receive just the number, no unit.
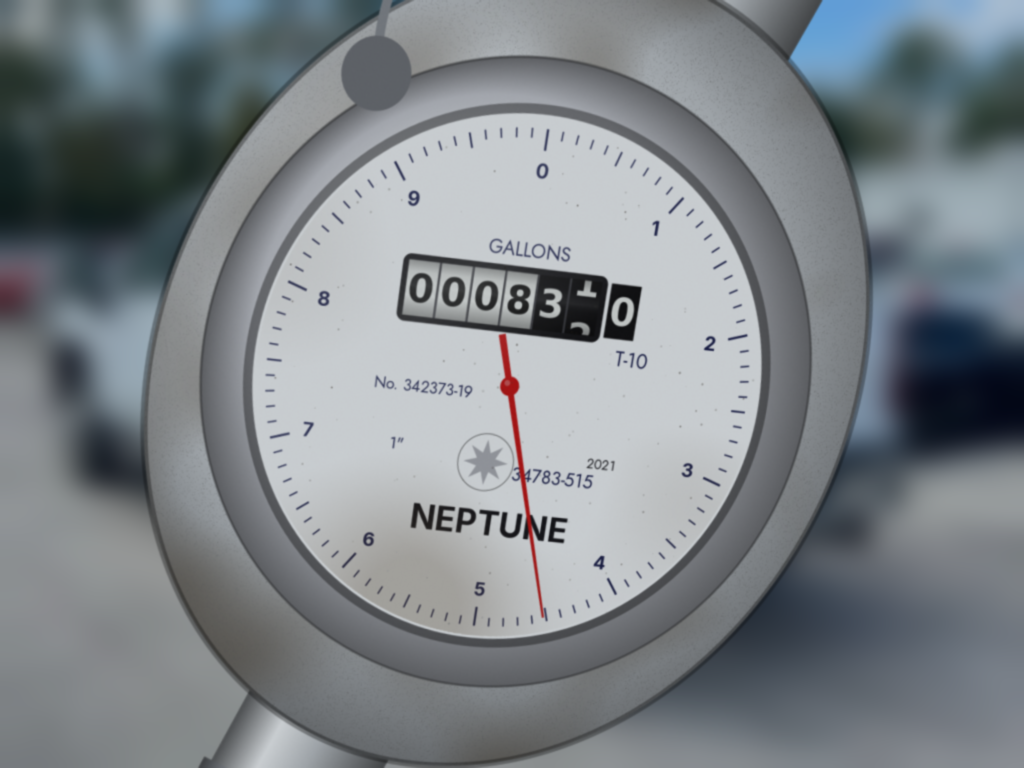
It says 8314.5
